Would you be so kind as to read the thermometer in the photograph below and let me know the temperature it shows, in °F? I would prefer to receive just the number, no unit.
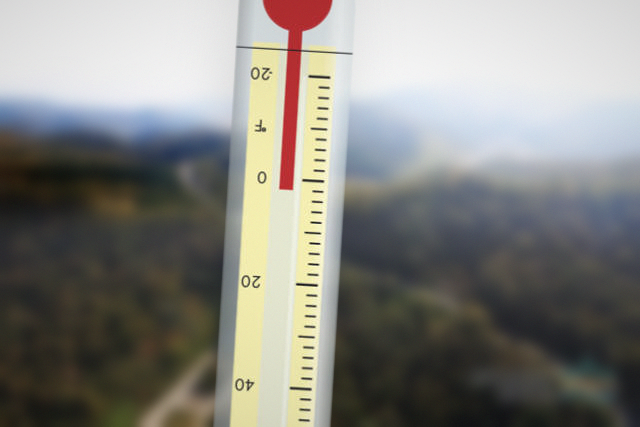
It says 2
